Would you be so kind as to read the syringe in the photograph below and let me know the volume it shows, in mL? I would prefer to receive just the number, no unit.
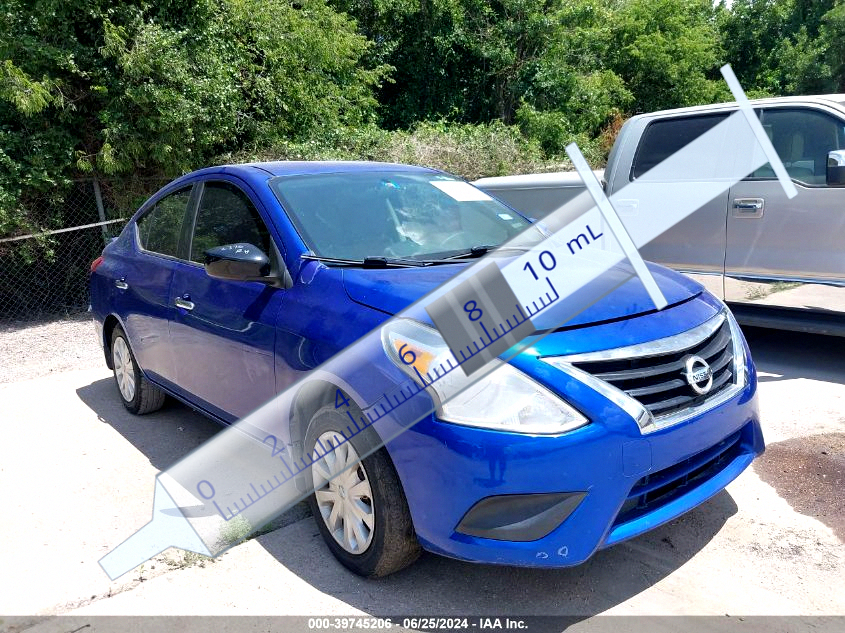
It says 7
